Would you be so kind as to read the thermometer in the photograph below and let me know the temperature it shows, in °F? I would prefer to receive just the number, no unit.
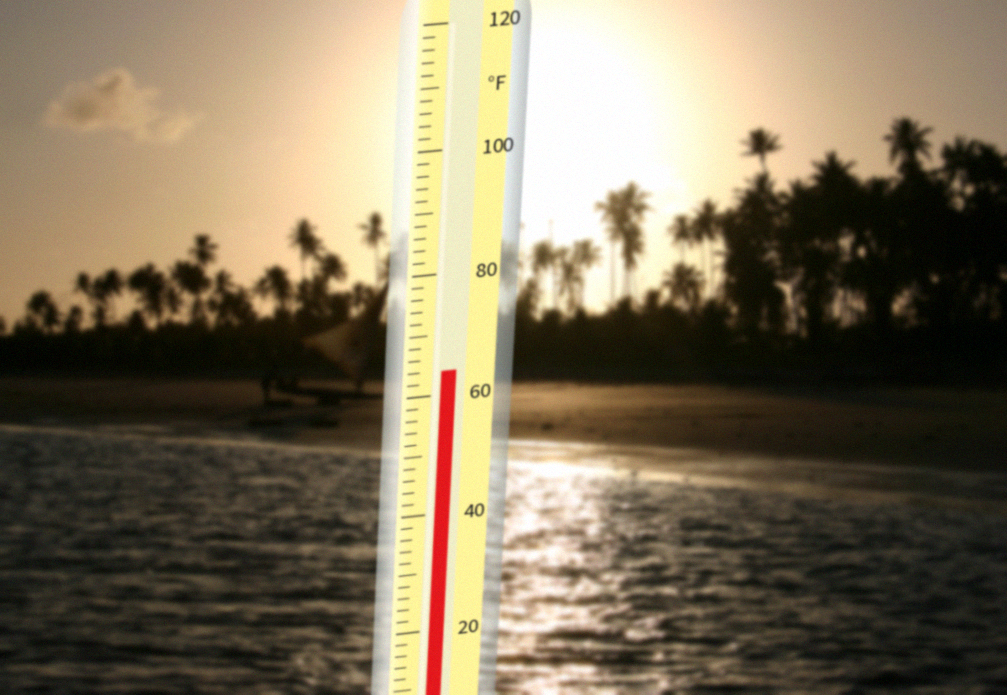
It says 64
